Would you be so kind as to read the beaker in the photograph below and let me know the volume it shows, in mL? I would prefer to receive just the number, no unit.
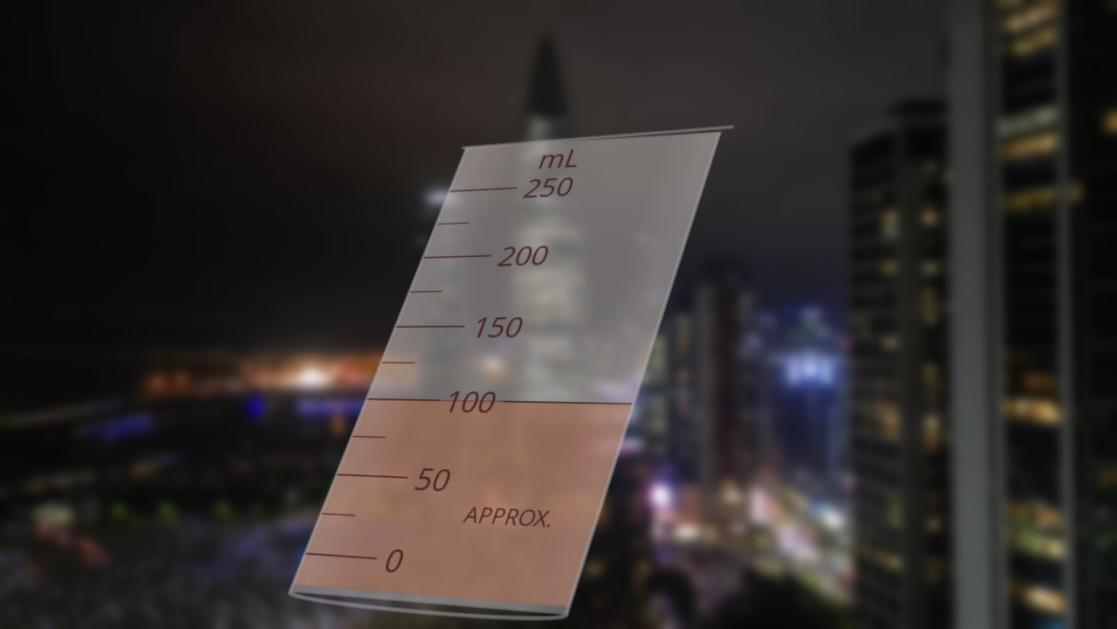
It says 100
